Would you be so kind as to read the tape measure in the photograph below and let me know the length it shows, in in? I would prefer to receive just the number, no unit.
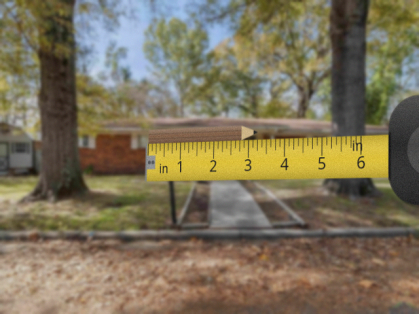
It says 3.25
